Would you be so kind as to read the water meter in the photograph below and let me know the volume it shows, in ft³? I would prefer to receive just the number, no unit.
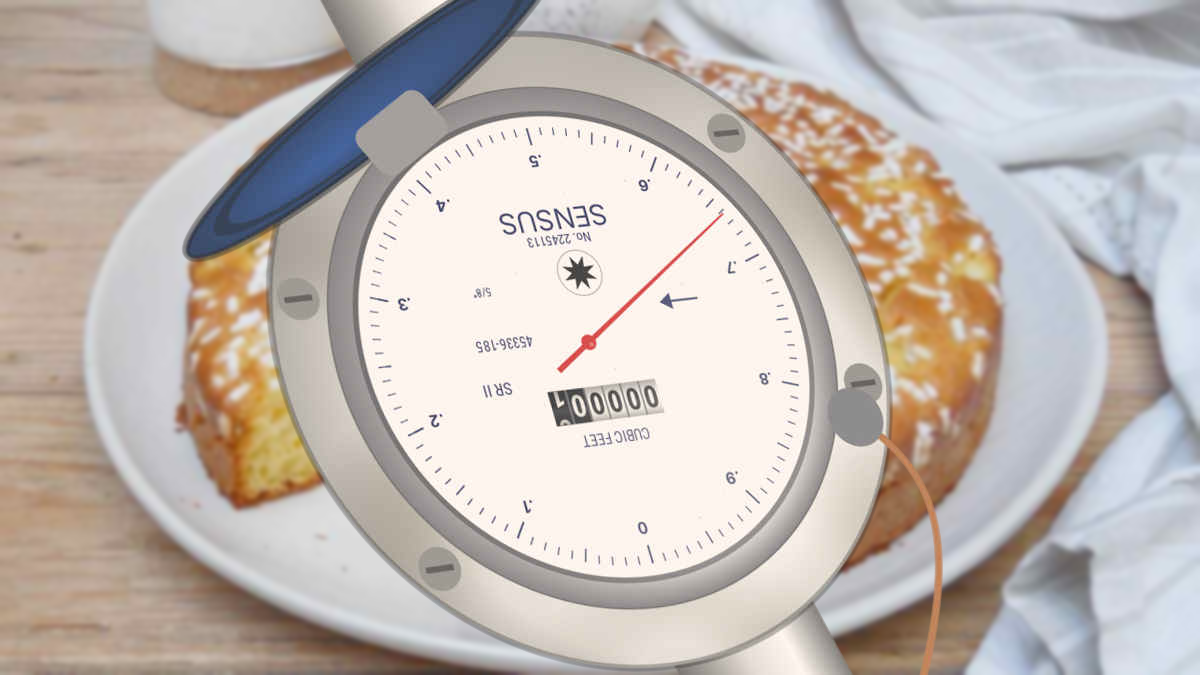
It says 0.66
